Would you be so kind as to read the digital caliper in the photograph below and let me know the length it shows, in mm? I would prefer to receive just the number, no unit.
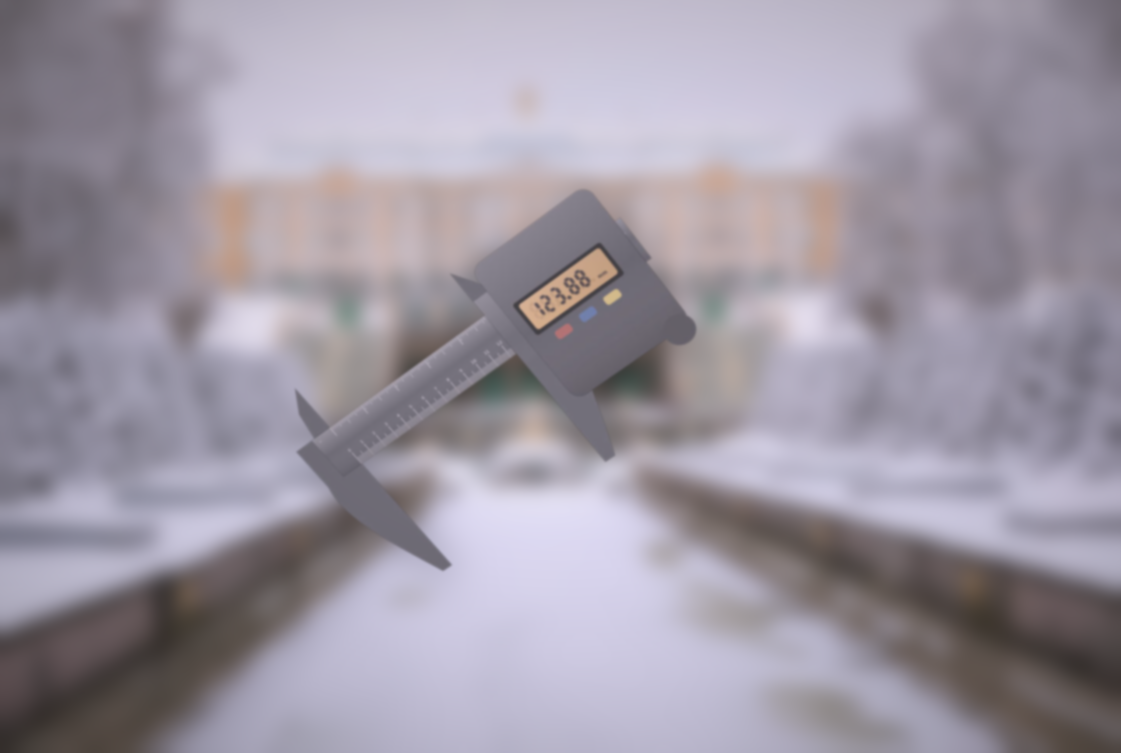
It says 123.88
